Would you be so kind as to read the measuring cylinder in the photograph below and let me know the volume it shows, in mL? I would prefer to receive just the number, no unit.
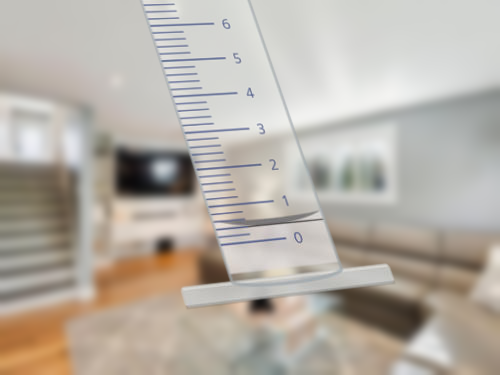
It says 0.4
